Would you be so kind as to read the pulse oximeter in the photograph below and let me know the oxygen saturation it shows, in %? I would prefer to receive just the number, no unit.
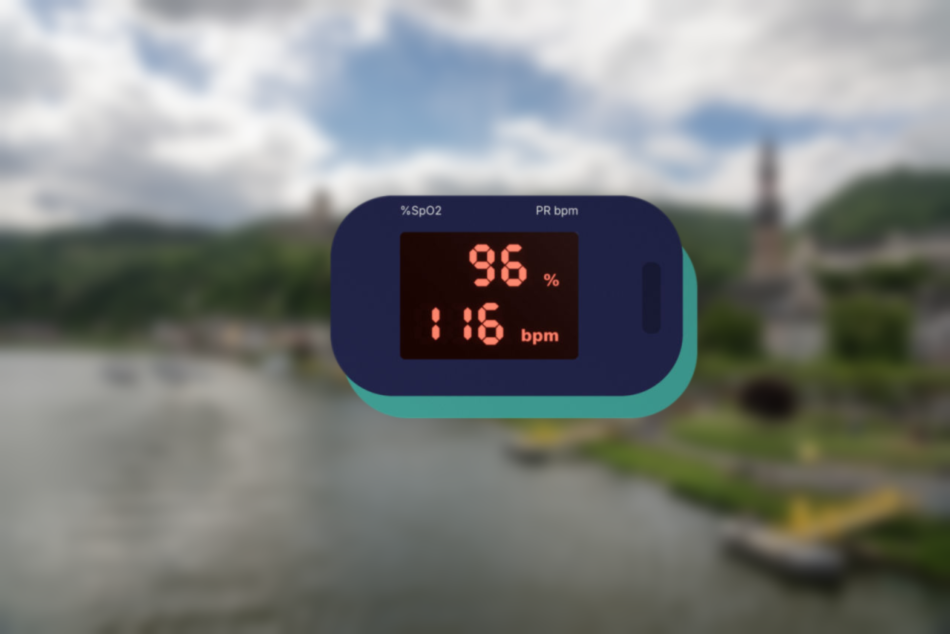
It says 96
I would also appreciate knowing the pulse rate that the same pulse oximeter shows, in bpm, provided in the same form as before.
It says 116
